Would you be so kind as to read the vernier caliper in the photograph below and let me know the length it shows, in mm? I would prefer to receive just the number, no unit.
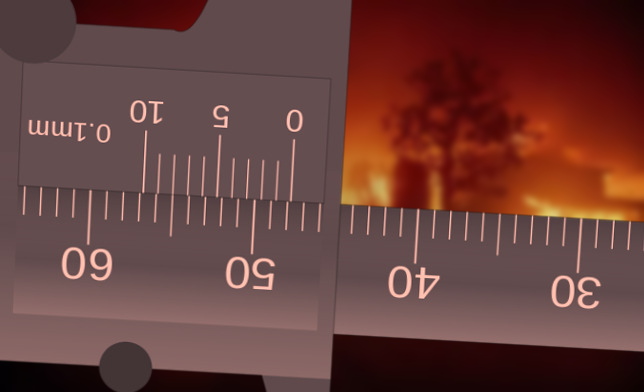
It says 47.8
